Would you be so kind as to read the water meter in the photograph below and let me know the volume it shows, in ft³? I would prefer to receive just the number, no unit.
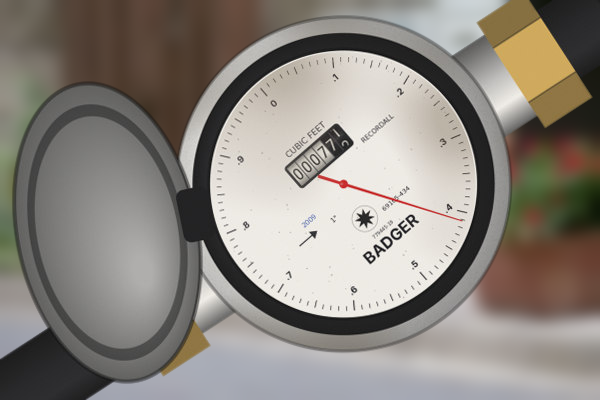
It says 771.41
